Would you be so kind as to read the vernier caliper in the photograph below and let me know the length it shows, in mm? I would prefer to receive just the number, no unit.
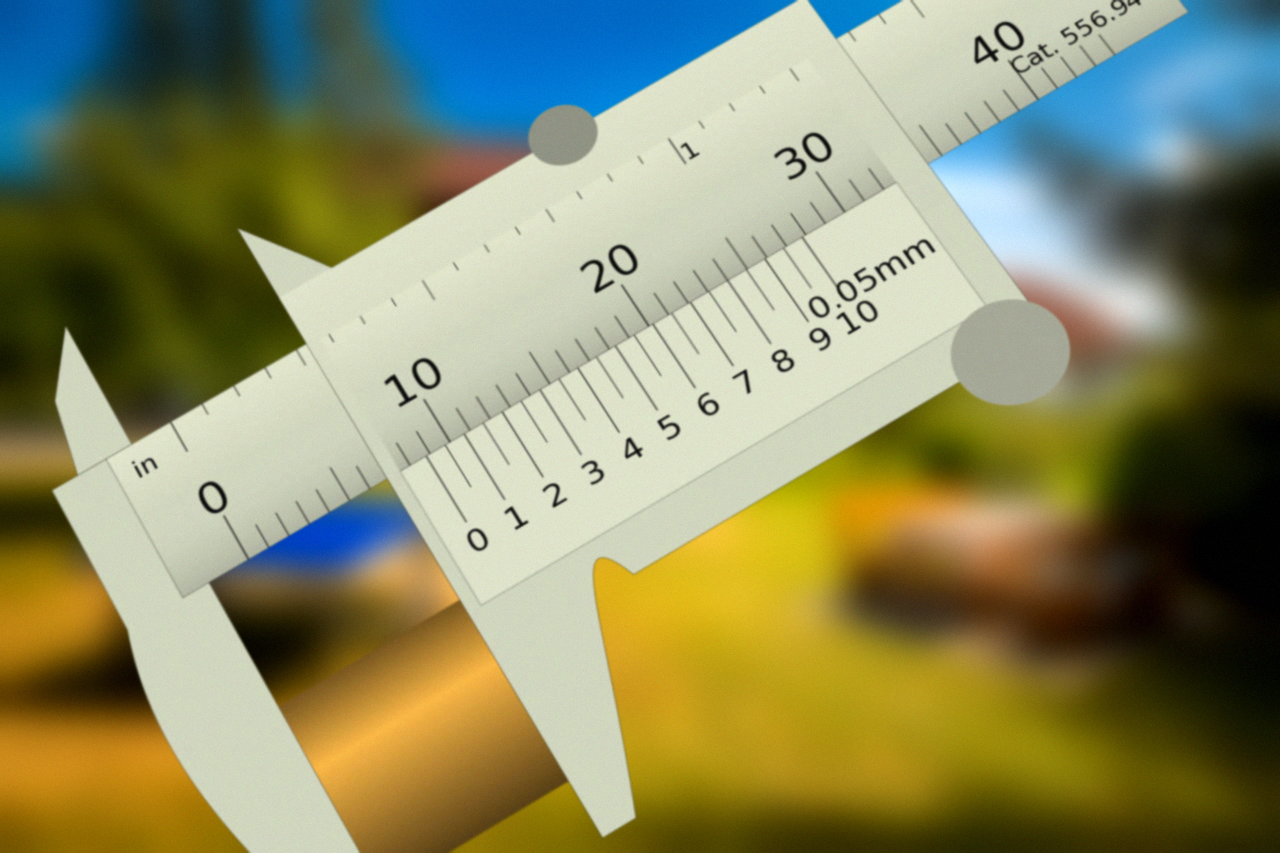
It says 8.8
